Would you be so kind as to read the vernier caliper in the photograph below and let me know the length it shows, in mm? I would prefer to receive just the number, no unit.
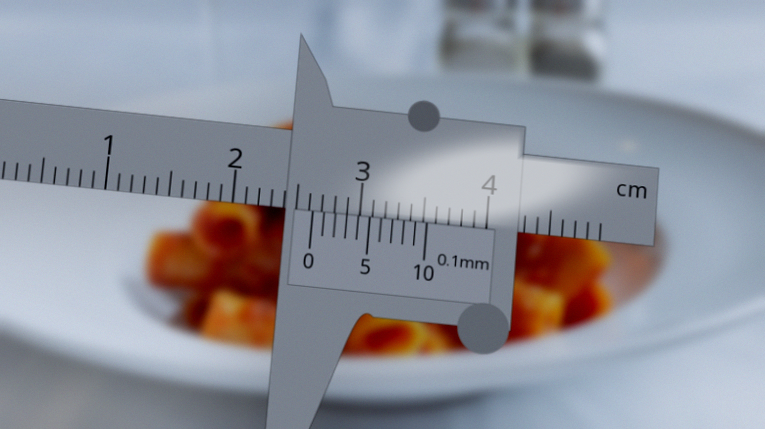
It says 26.3
